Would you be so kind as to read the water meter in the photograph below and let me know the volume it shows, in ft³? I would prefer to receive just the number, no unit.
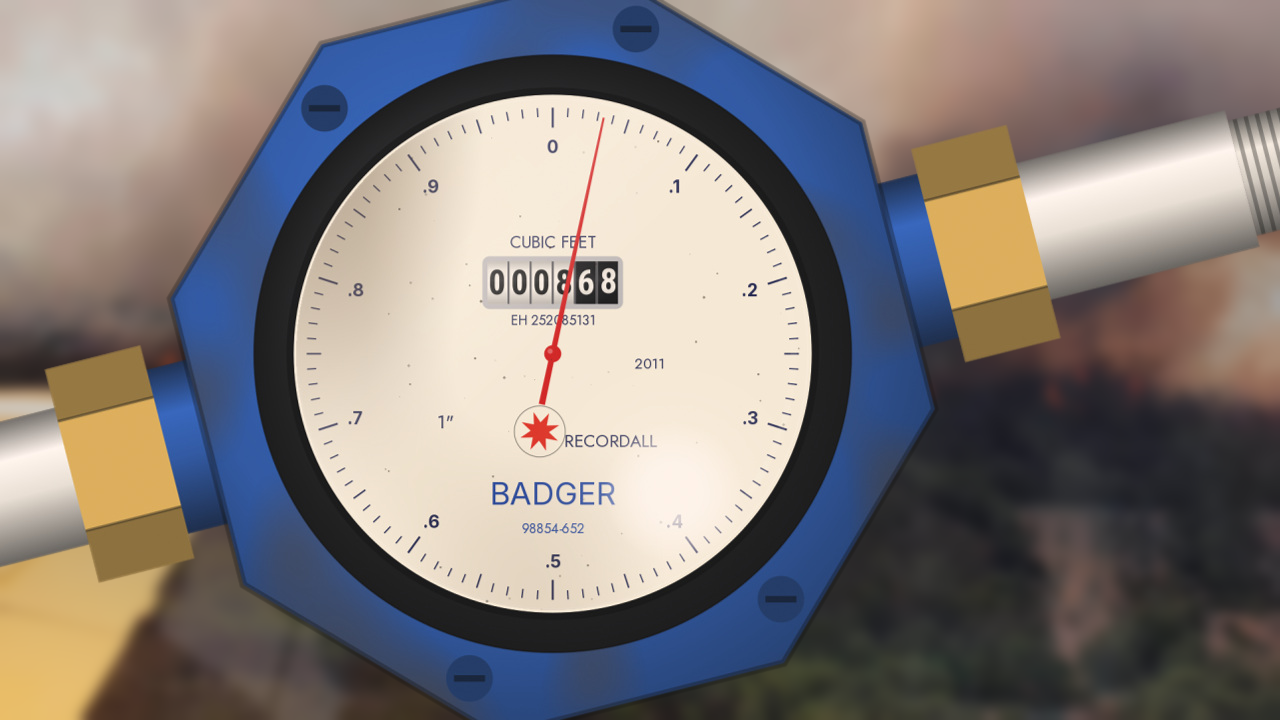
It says 868.03
